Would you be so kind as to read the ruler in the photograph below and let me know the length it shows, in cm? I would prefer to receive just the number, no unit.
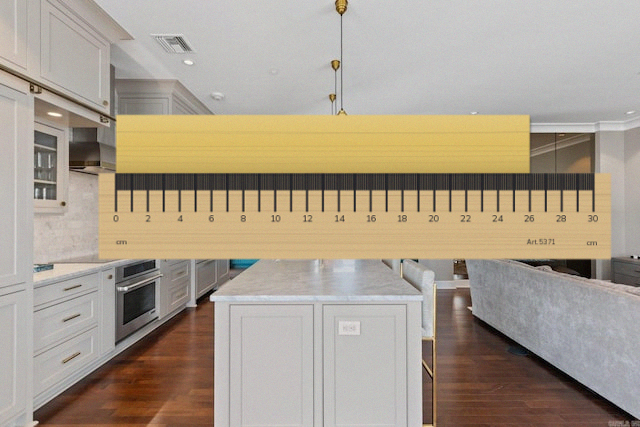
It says 26
